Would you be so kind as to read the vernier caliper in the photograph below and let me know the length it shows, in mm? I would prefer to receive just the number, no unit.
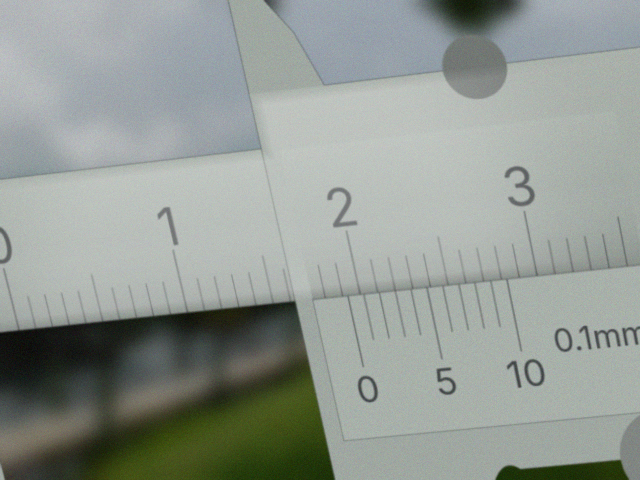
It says 19.3
